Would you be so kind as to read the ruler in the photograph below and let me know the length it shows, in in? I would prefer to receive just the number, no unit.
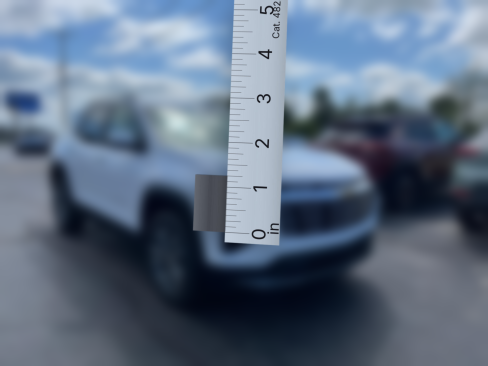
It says 1.25
